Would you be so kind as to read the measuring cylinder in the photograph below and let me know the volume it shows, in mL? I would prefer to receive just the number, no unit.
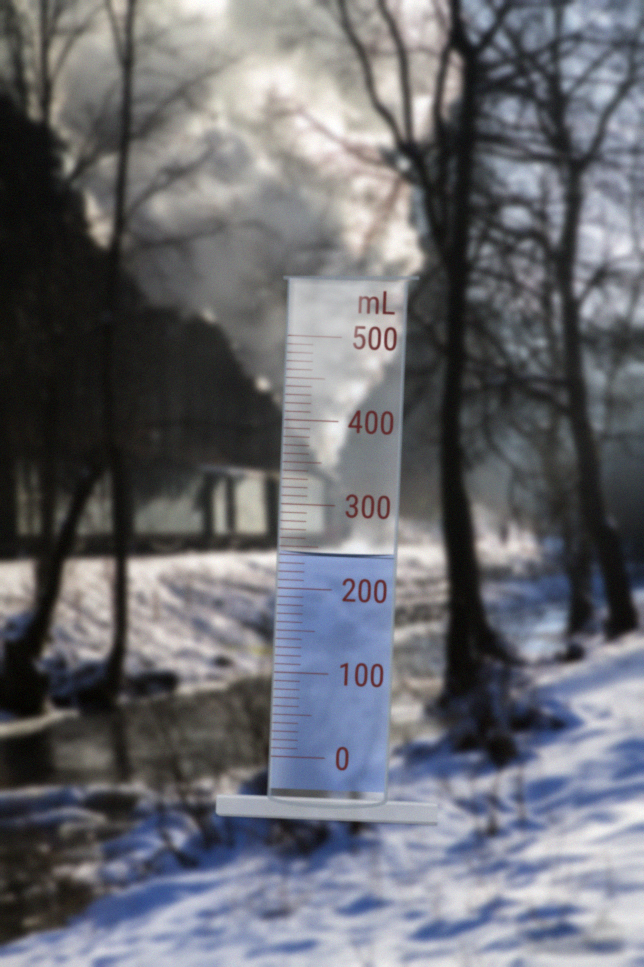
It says 240
